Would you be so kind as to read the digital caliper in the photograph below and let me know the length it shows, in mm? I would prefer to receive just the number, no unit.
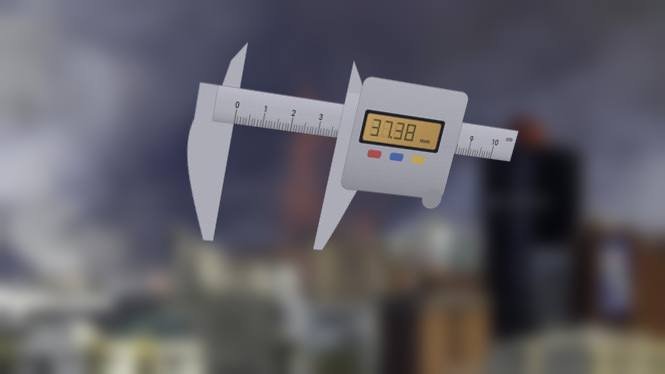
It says 37.38
